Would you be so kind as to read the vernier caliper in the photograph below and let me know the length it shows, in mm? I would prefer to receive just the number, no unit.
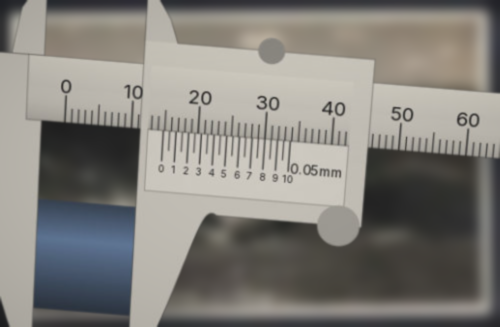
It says 14.8
